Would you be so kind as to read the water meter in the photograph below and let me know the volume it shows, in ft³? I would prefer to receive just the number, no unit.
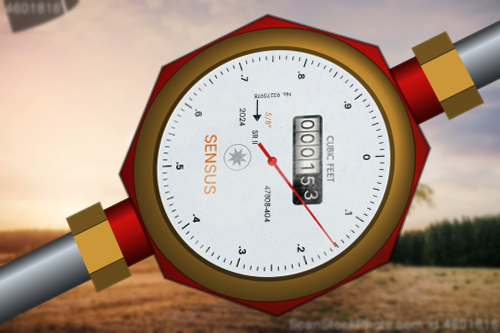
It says 153.15
